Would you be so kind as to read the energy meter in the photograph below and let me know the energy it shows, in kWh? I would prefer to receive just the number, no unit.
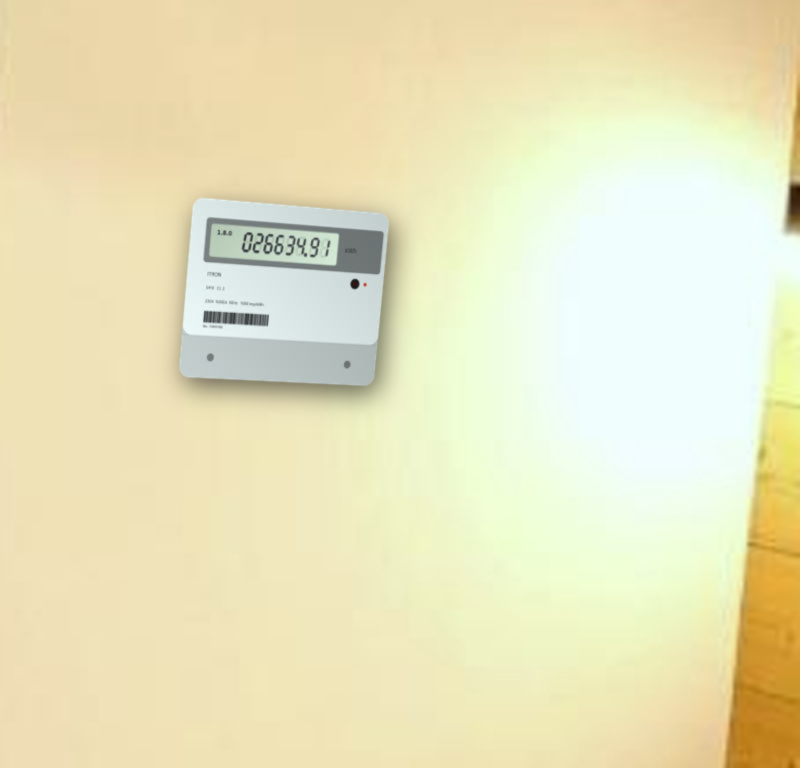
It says 26634.91
